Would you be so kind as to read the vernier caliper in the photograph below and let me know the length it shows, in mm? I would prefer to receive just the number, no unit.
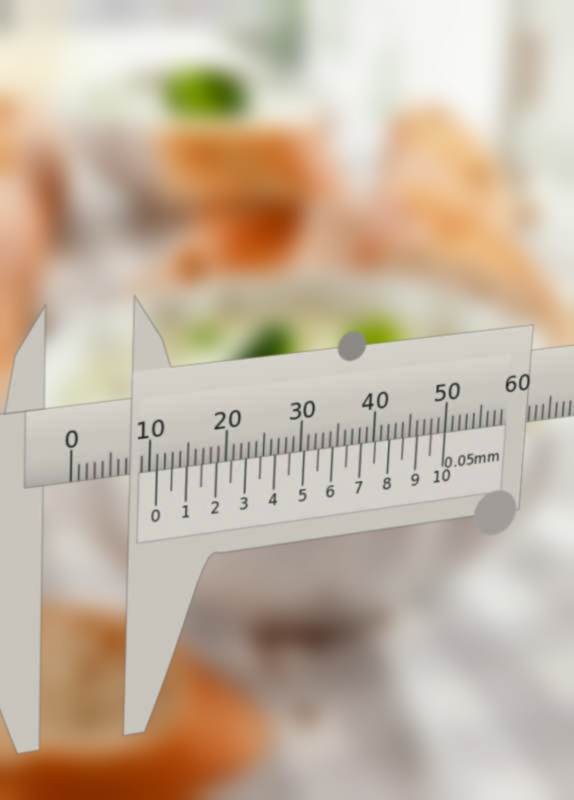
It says 11.0
